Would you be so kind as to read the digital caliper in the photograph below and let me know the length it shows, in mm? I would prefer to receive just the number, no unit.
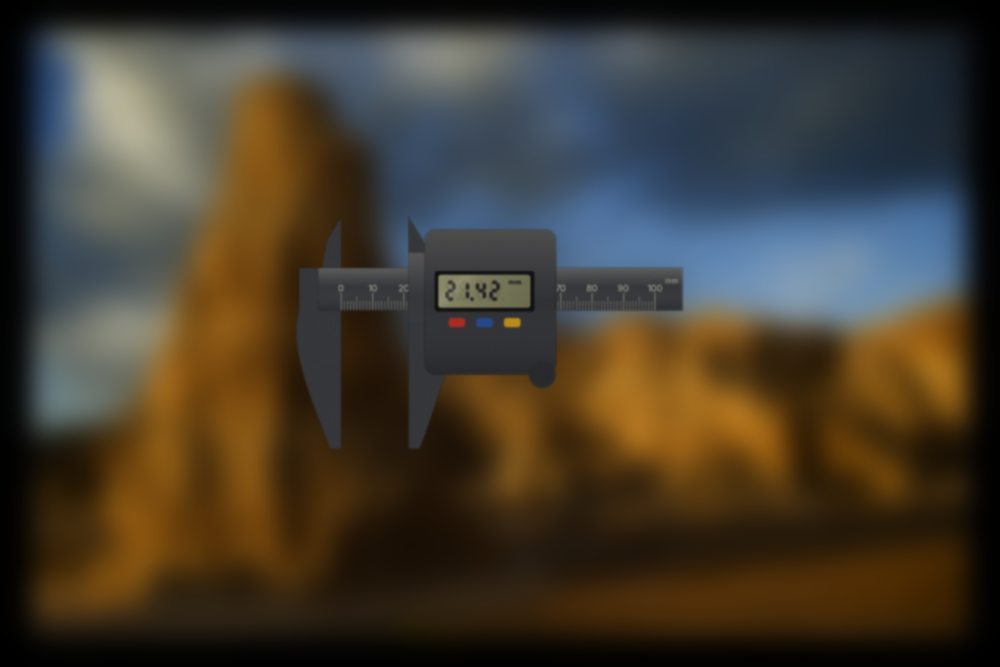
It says 21.42
